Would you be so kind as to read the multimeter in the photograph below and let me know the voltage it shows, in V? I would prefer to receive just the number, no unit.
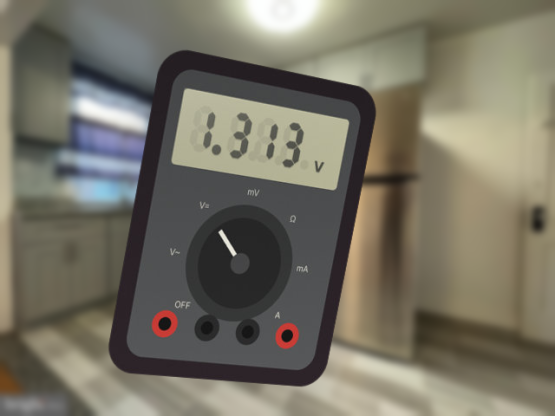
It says 1.313
